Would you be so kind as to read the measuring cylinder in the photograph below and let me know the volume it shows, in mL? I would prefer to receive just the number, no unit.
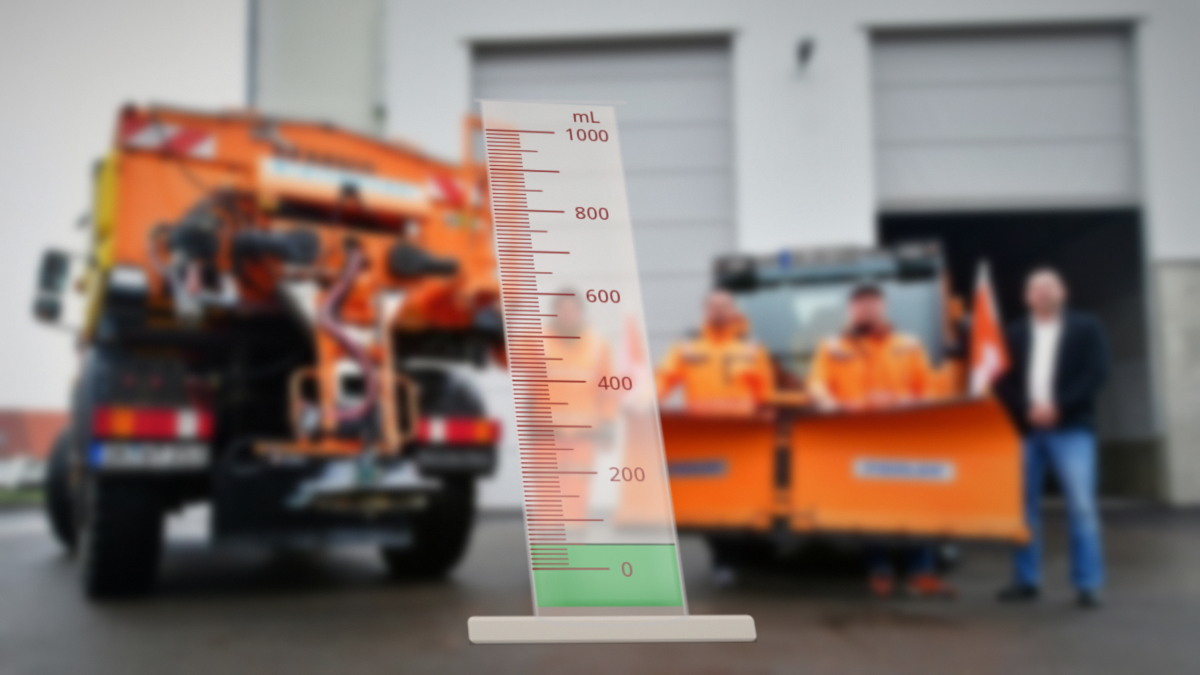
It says 50
